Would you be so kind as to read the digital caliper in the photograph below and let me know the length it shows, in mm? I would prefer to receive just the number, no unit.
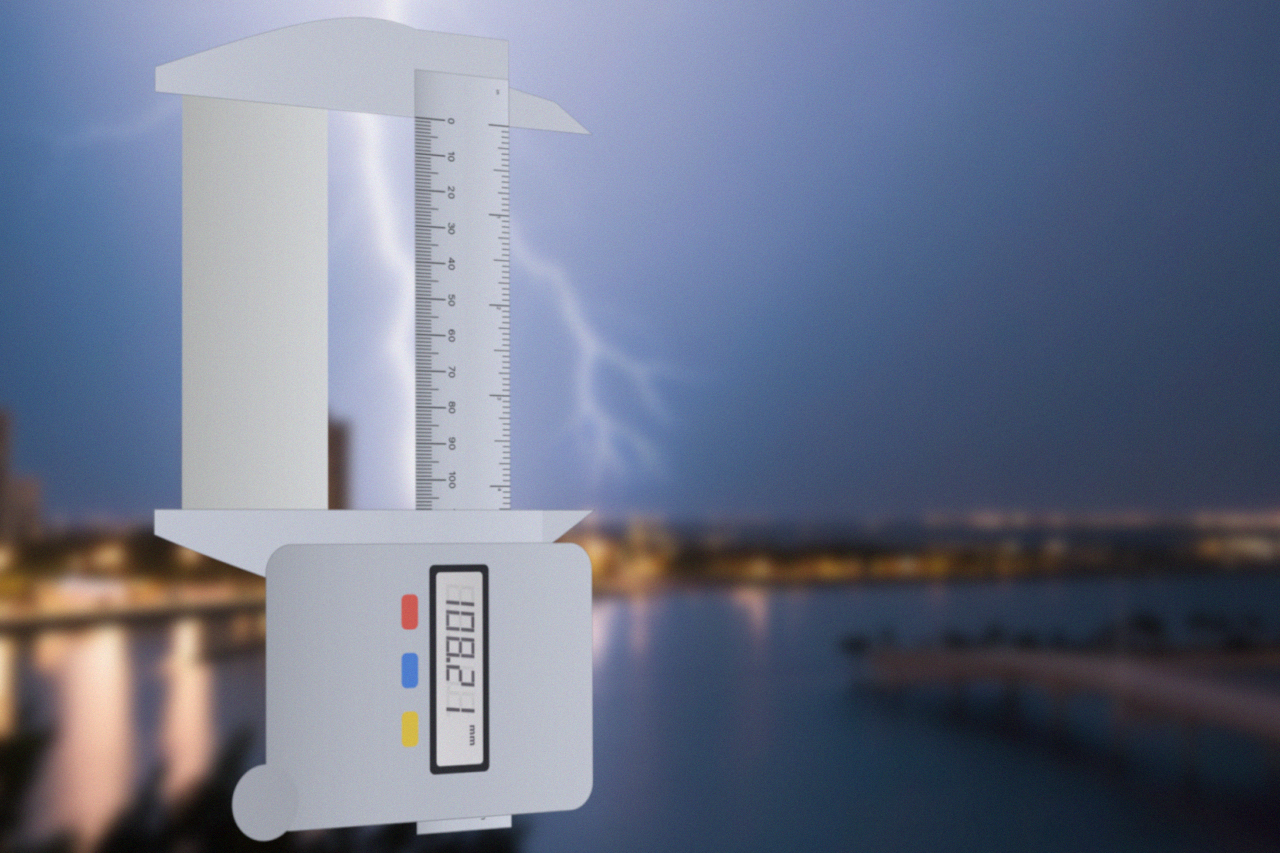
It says 108.21
